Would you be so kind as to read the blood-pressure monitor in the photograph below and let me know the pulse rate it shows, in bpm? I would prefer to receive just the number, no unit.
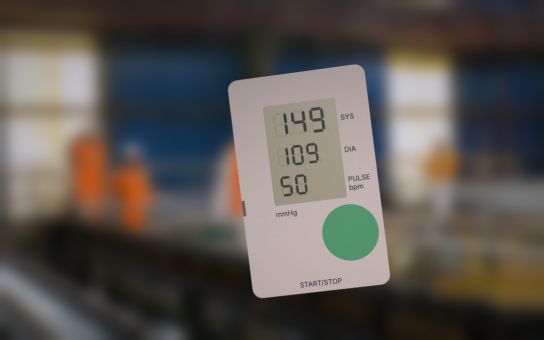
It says 50
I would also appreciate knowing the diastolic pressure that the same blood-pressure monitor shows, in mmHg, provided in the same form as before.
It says 109
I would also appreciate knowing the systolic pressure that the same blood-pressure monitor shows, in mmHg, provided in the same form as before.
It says 149
